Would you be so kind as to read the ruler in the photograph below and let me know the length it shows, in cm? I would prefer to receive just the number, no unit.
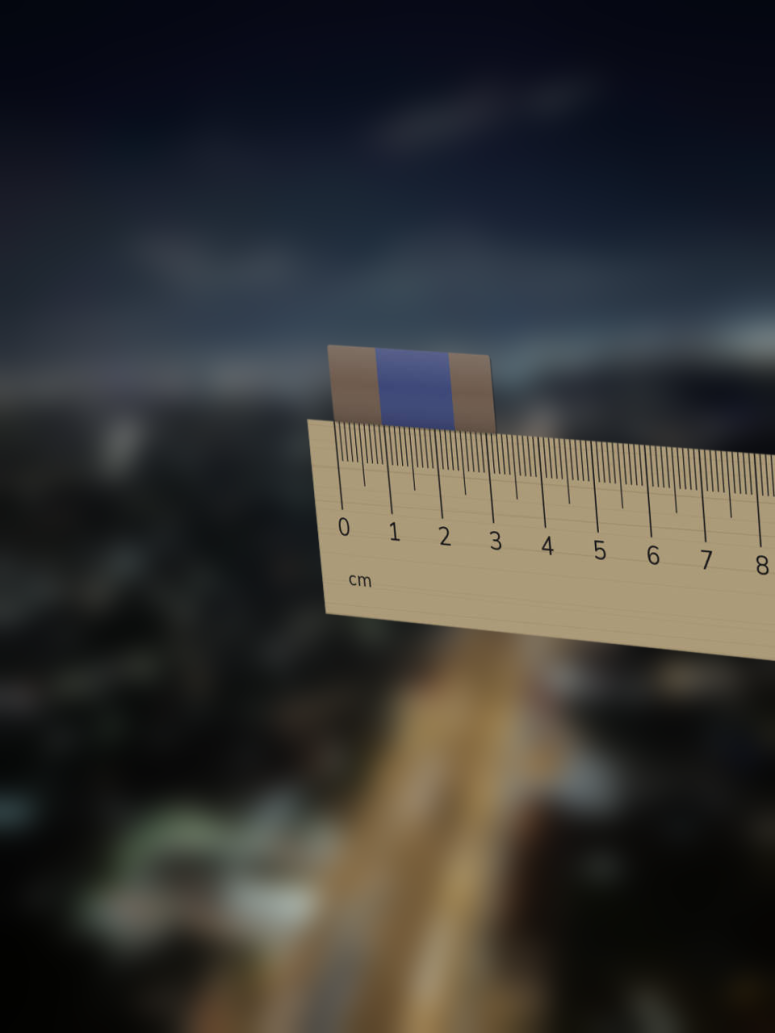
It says 3.2
